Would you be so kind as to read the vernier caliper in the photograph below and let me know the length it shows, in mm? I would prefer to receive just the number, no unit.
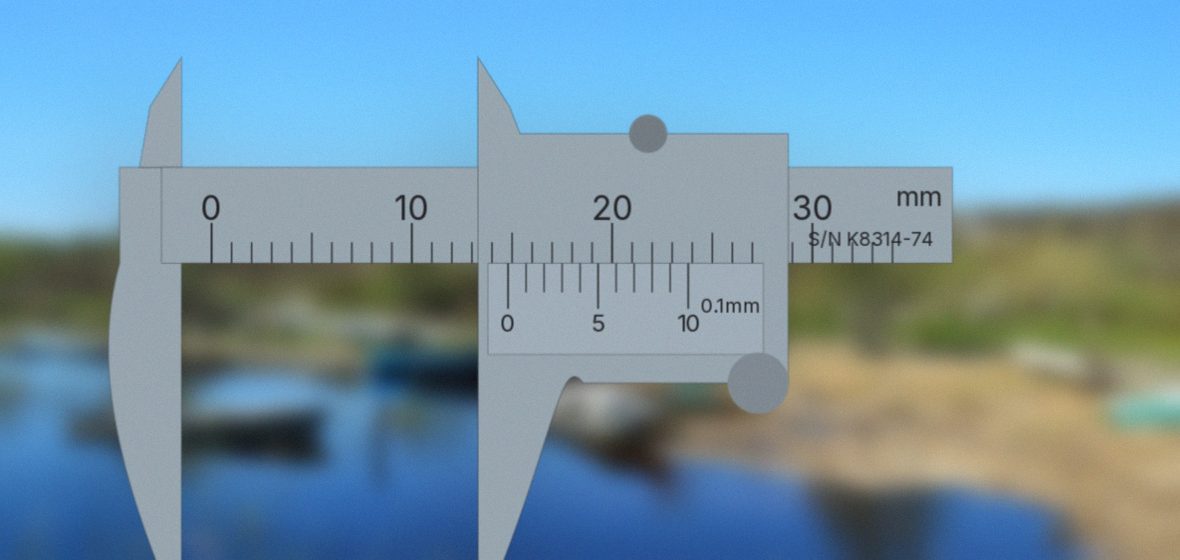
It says 14.8
